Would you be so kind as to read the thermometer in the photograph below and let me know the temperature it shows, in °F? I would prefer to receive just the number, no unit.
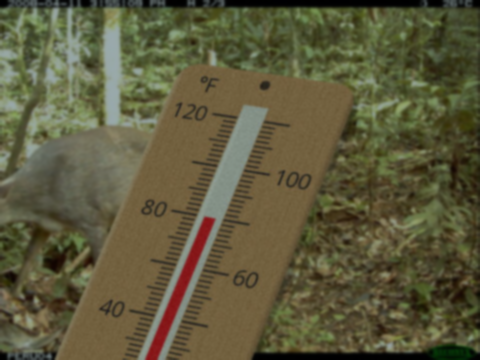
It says 80
